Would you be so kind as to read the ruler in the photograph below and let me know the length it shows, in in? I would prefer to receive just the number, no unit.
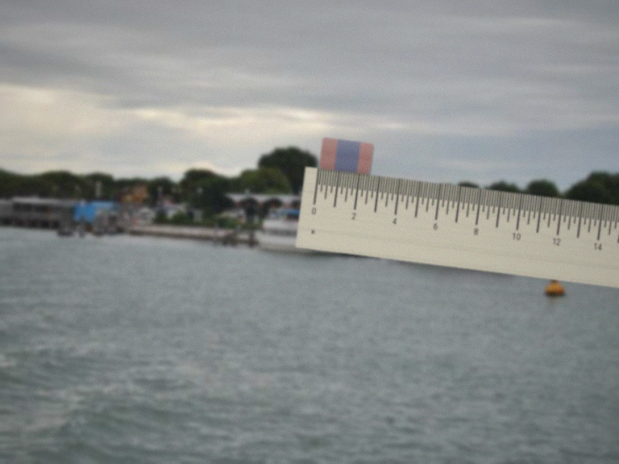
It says 2.5
